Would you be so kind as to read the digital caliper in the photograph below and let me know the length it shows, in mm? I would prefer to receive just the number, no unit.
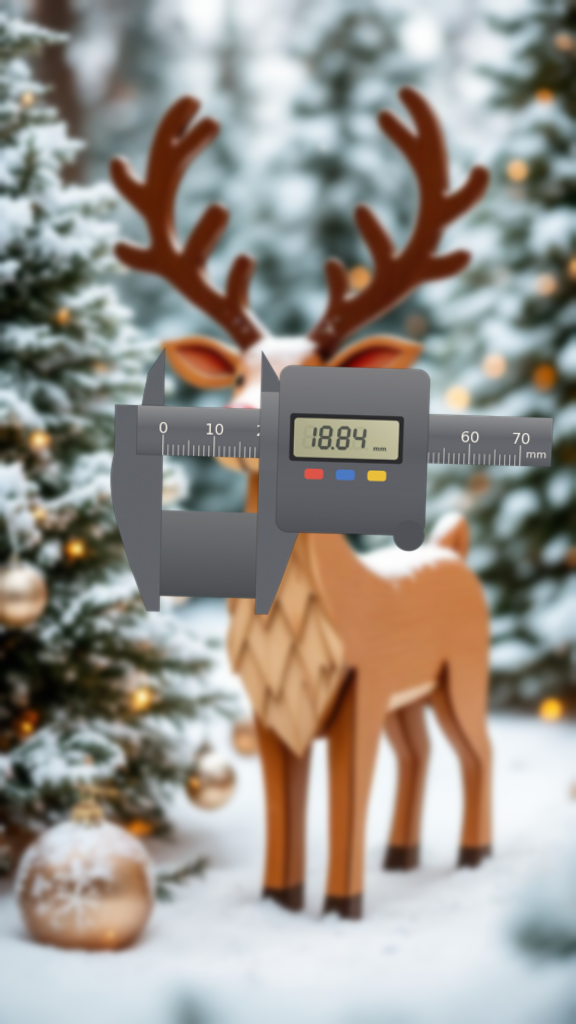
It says 18.84
